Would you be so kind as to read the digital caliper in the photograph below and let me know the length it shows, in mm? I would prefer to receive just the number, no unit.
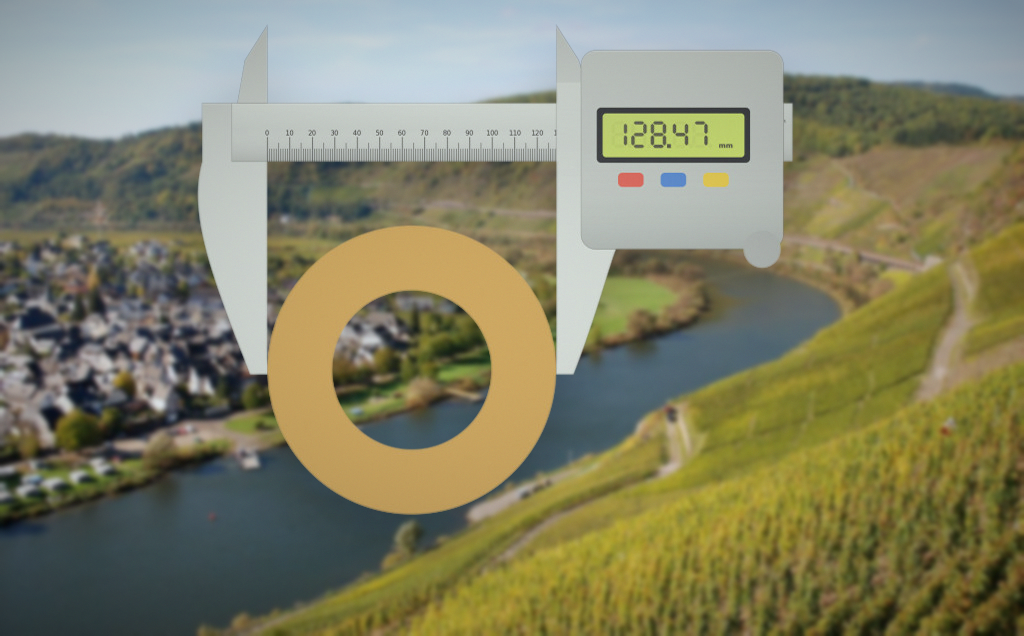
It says 128.47
